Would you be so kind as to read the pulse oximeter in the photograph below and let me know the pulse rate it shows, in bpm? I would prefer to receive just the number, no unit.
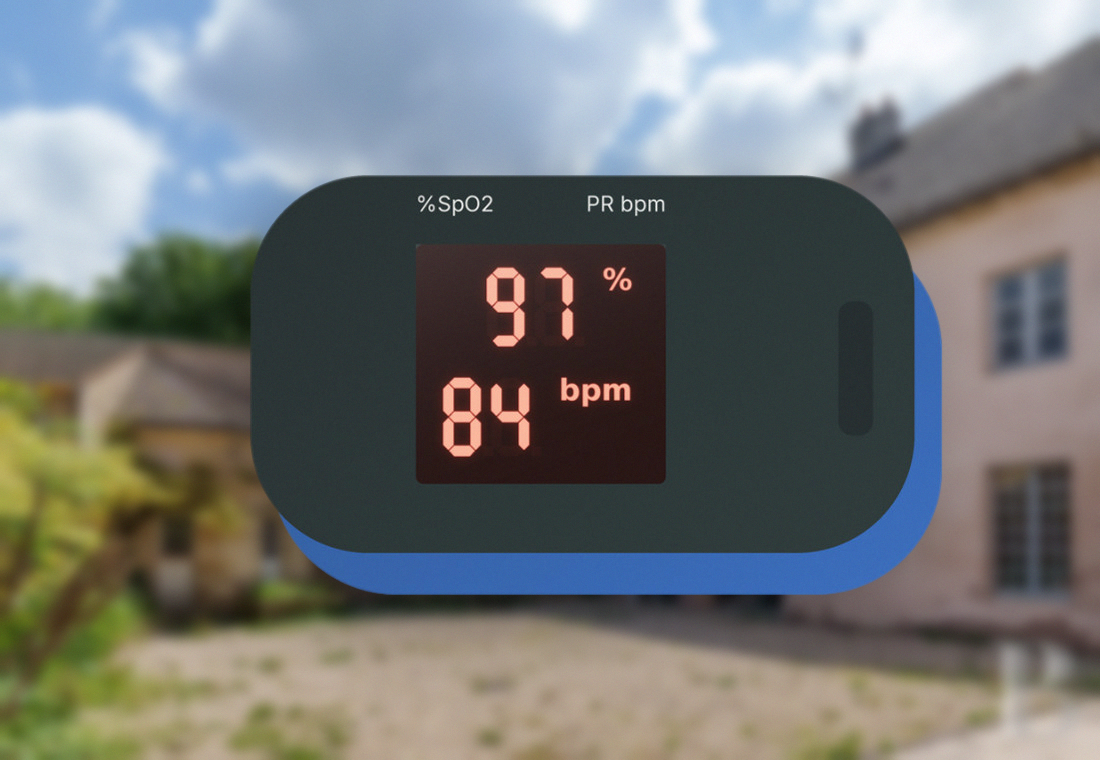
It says 84
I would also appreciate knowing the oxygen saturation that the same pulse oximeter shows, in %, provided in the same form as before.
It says 97
